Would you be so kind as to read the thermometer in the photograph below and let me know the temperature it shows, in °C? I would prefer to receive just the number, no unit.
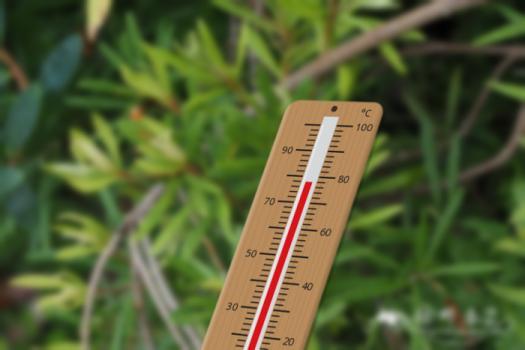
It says 78
